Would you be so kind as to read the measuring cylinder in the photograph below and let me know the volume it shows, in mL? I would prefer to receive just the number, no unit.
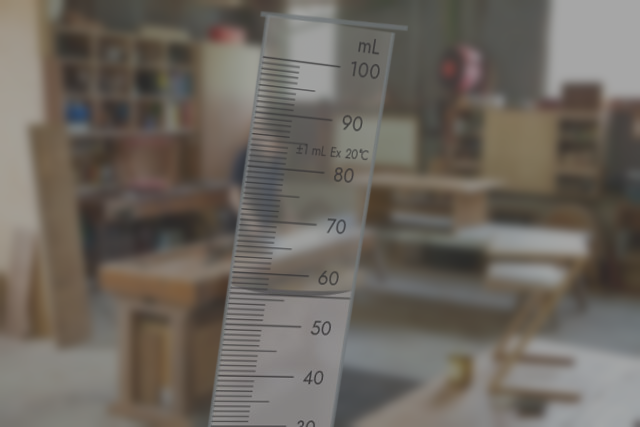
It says 56
